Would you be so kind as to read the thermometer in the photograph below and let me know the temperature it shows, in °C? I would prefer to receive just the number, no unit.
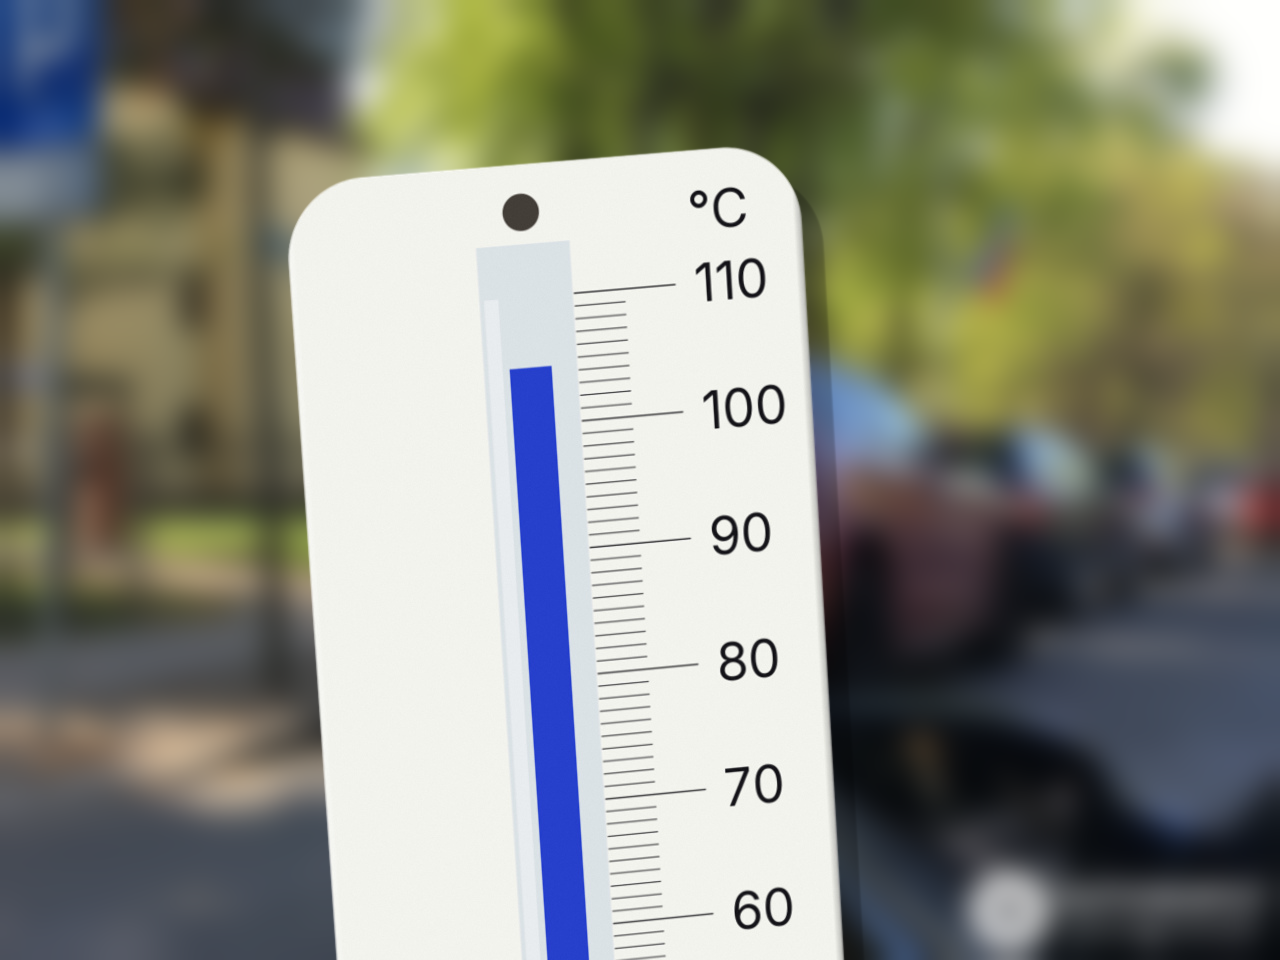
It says 104.5
